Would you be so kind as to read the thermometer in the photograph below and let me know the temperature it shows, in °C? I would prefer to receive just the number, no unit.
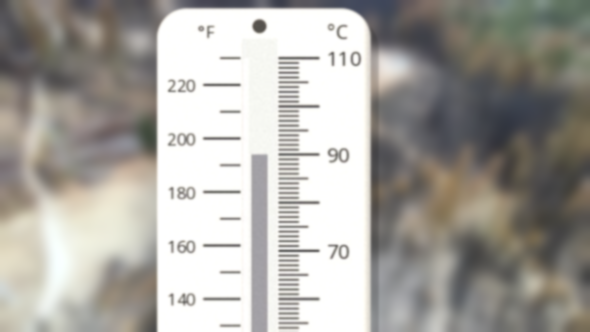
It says 90
